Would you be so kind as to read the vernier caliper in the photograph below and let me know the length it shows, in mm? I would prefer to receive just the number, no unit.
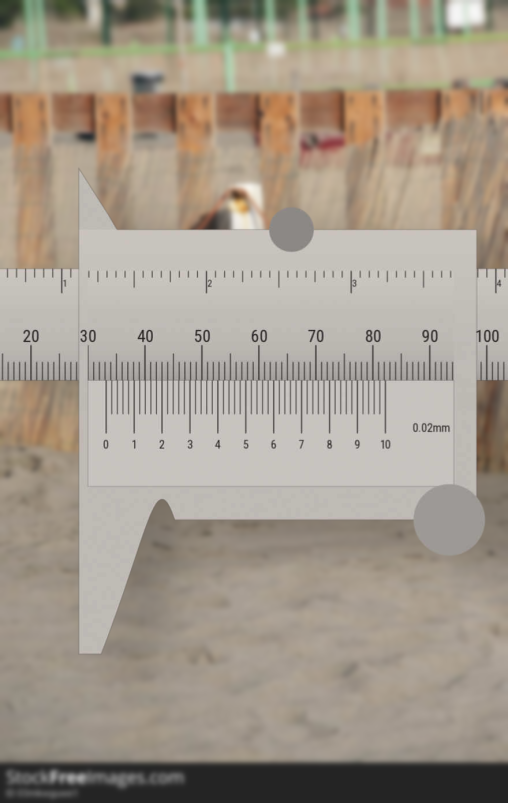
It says 33.2
